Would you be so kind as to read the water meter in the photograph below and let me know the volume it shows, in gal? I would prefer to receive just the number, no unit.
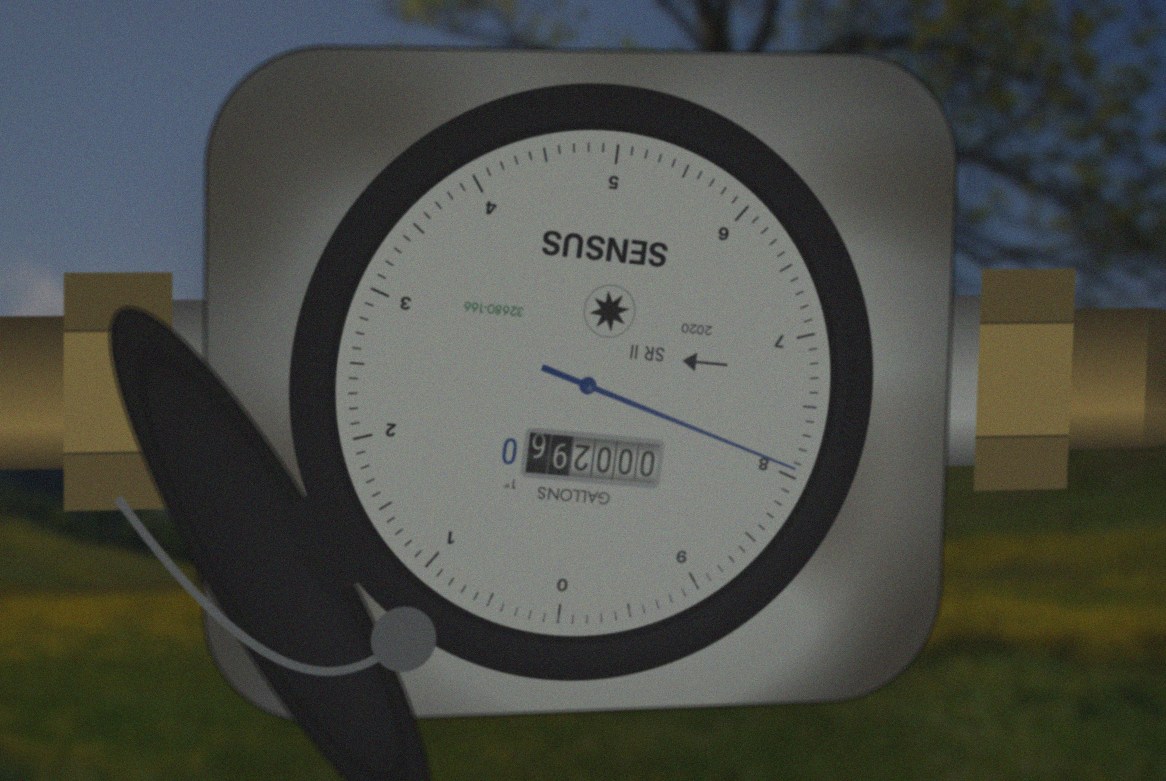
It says 2957.9
